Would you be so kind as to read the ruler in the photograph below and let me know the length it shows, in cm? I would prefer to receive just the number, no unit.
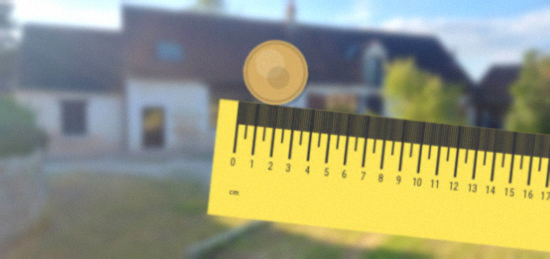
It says 3.5
